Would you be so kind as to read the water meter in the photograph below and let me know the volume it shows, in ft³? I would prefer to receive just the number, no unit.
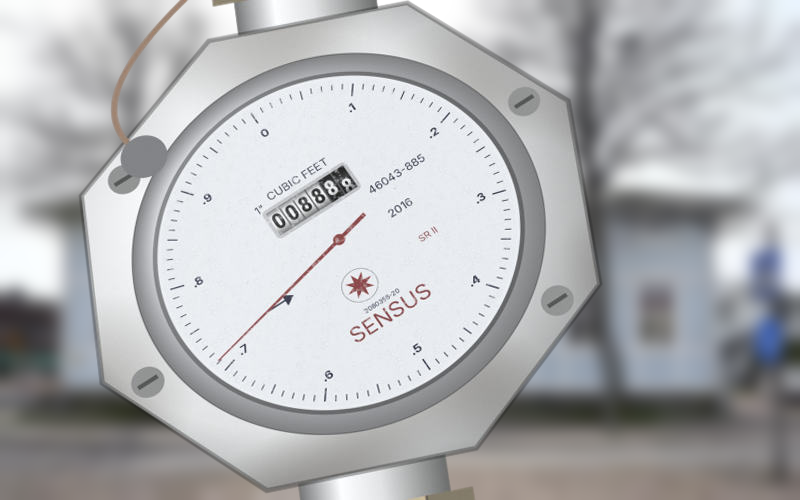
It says 8887.71
